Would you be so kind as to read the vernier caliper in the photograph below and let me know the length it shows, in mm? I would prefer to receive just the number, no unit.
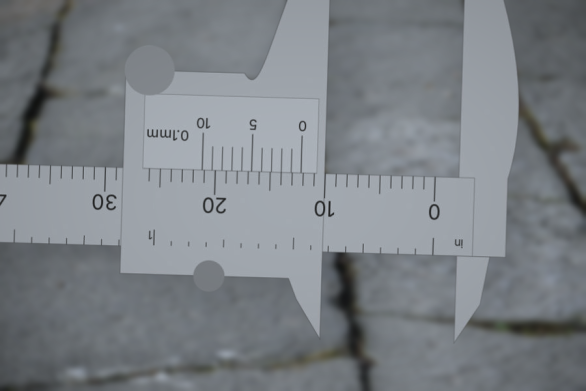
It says 12.2
